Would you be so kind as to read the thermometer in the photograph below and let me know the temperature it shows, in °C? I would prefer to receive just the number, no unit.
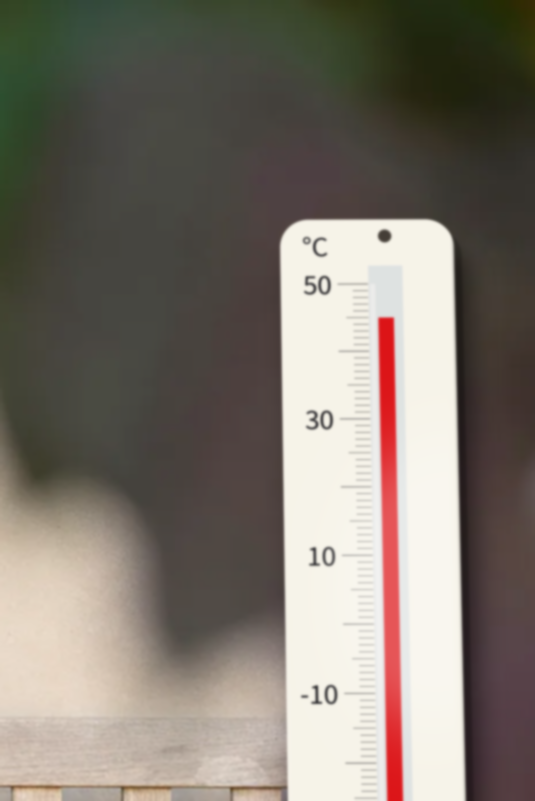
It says 45
